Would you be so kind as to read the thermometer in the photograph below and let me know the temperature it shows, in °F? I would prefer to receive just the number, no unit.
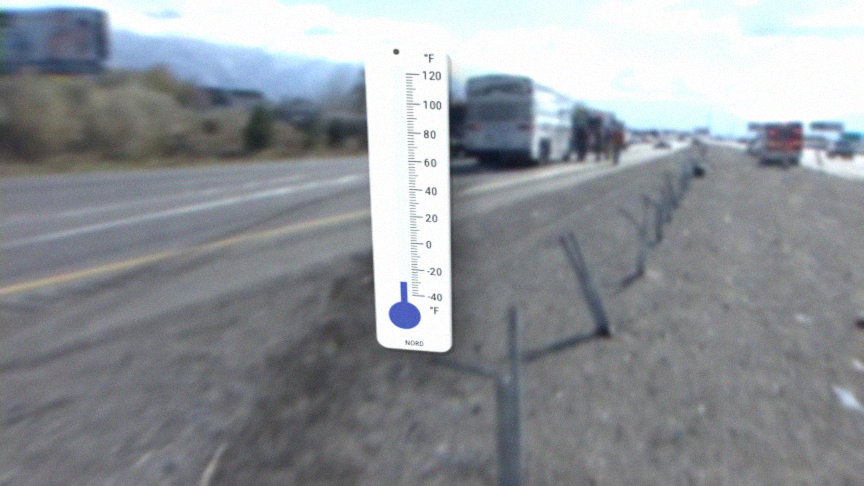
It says -30
